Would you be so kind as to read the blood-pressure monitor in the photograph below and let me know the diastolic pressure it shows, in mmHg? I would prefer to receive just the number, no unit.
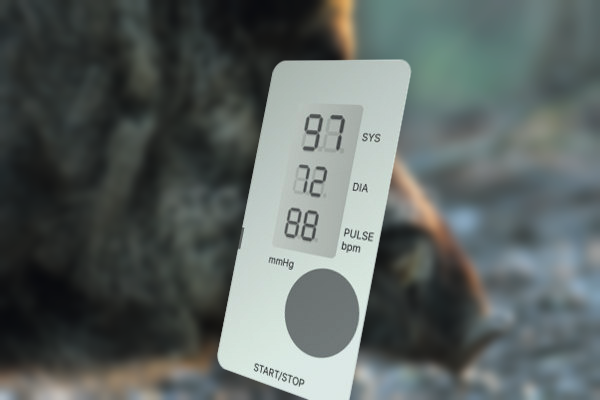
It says 72
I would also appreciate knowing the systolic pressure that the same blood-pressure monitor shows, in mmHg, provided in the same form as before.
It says 97
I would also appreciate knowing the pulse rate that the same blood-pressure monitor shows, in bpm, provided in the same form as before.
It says 88
